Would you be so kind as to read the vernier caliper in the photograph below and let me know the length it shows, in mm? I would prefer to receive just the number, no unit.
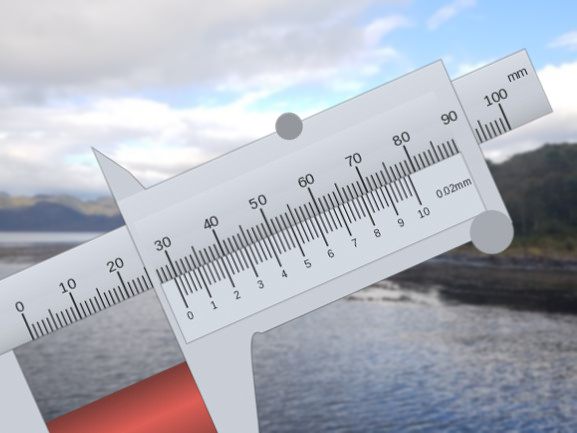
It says 29.5
